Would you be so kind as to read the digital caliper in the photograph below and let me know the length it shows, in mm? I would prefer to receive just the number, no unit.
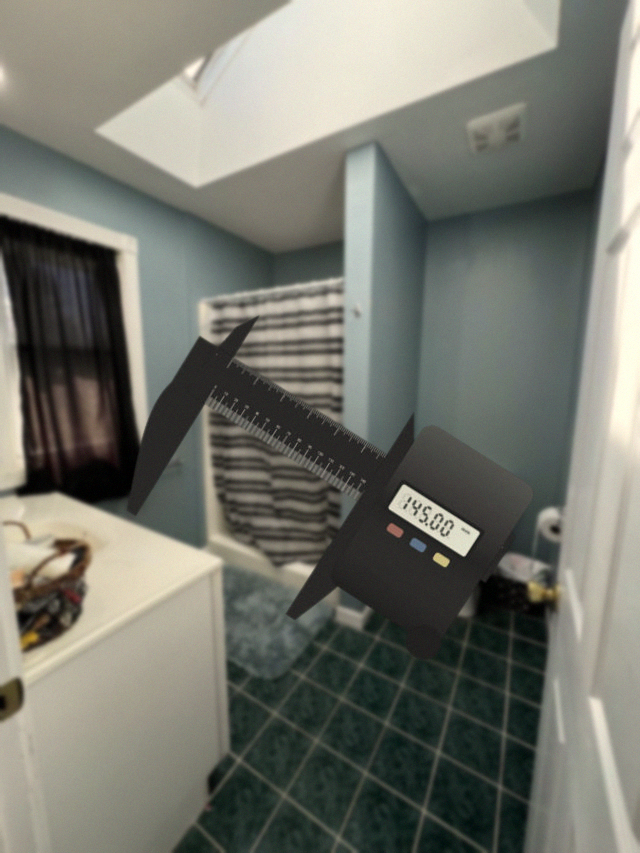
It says 145.00
